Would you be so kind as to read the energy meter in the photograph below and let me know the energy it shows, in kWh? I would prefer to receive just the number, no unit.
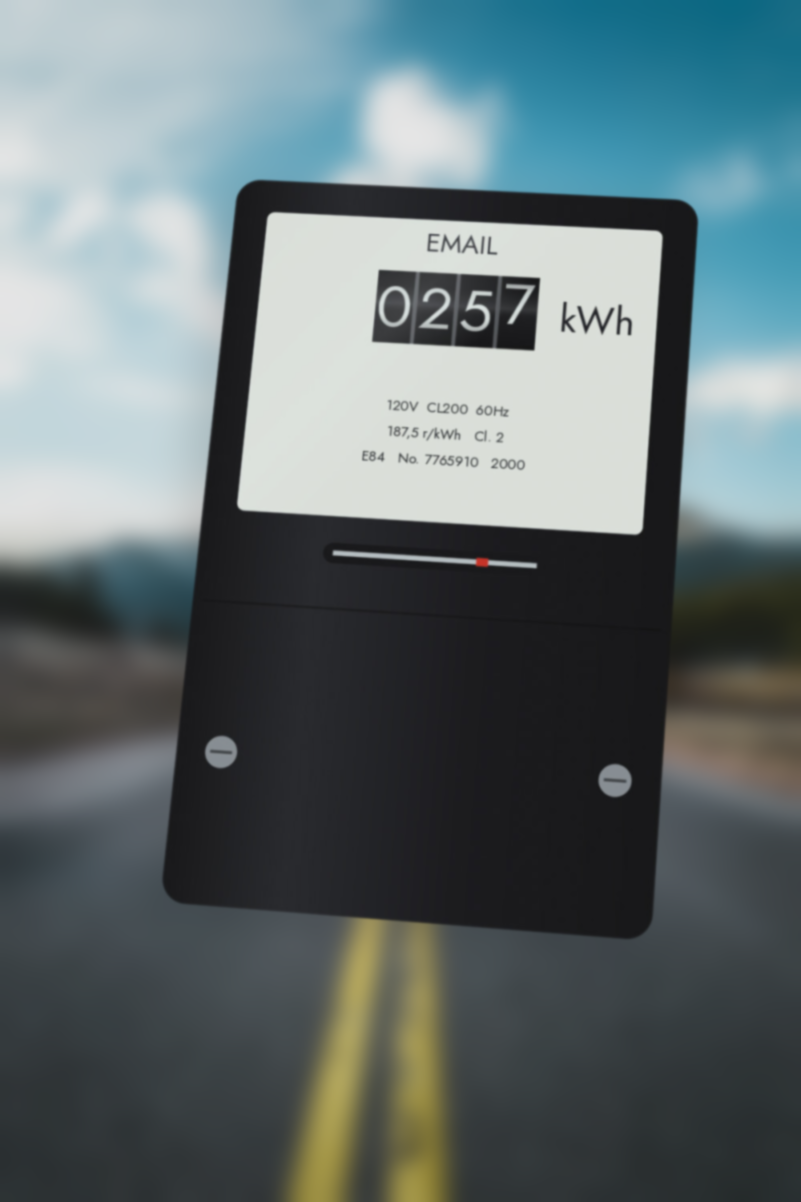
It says 257
